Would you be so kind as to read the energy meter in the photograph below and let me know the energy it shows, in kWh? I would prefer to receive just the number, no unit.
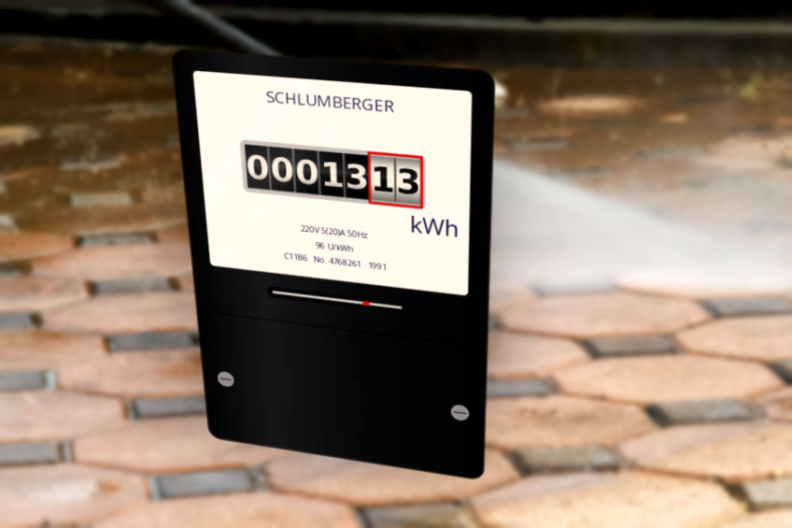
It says 13.13
